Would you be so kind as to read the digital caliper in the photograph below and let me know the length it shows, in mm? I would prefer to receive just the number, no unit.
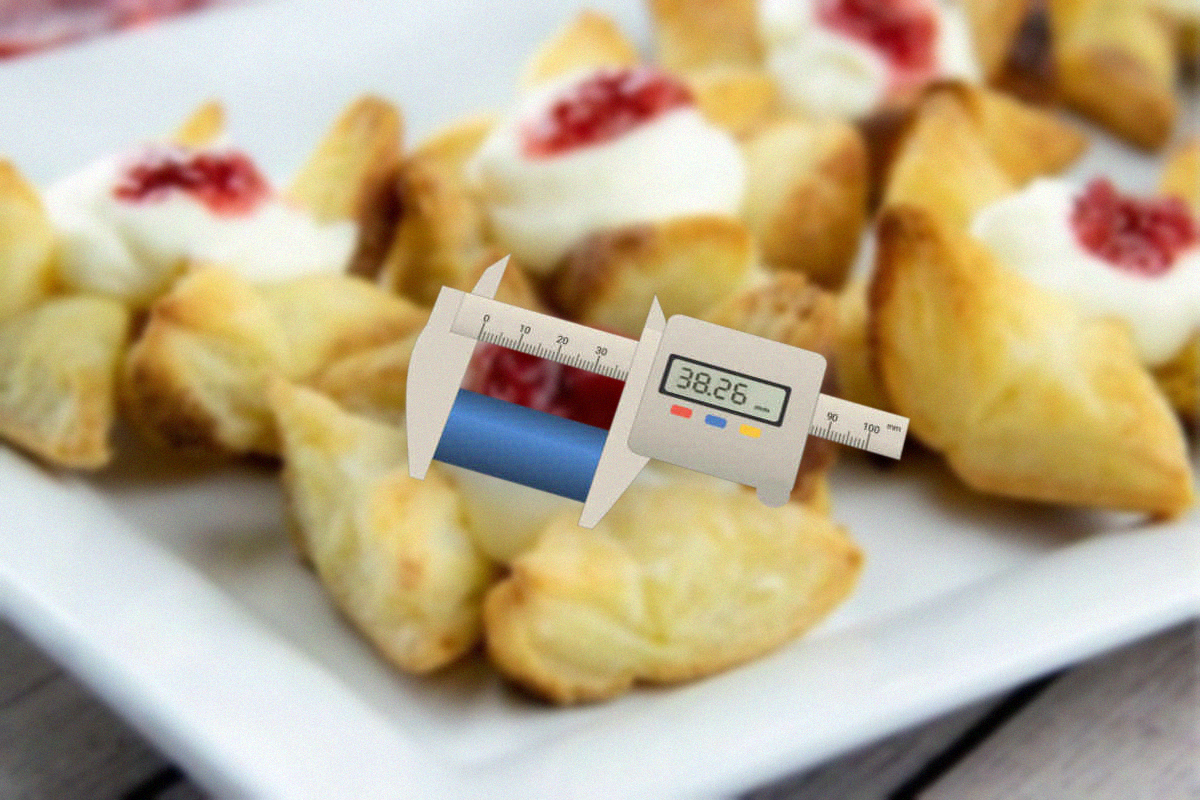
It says 38.26
